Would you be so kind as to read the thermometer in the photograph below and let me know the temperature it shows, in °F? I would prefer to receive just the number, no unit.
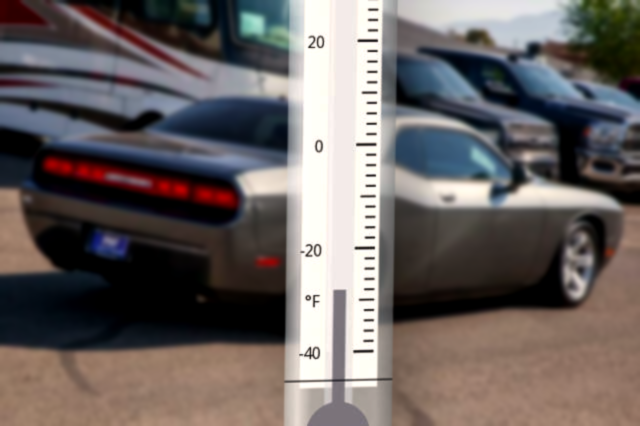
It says -28
